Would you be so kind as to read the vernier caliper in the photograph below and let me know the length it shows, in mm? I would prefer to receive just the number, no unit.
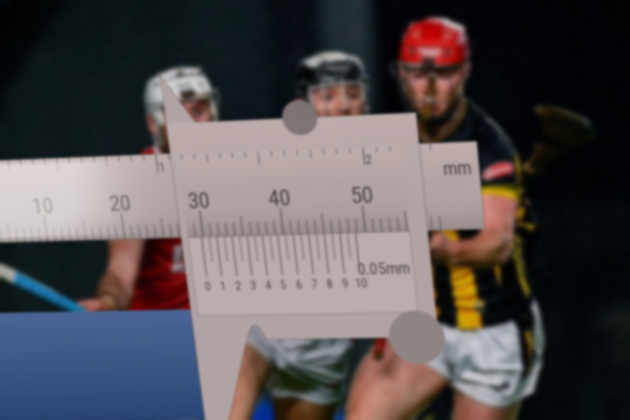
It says 29.8
